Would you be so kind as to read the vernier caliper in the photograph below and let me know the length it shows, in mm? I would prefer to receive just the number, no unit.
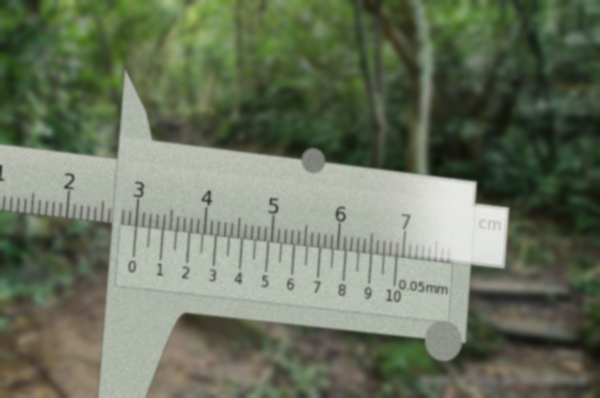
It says 30.0
